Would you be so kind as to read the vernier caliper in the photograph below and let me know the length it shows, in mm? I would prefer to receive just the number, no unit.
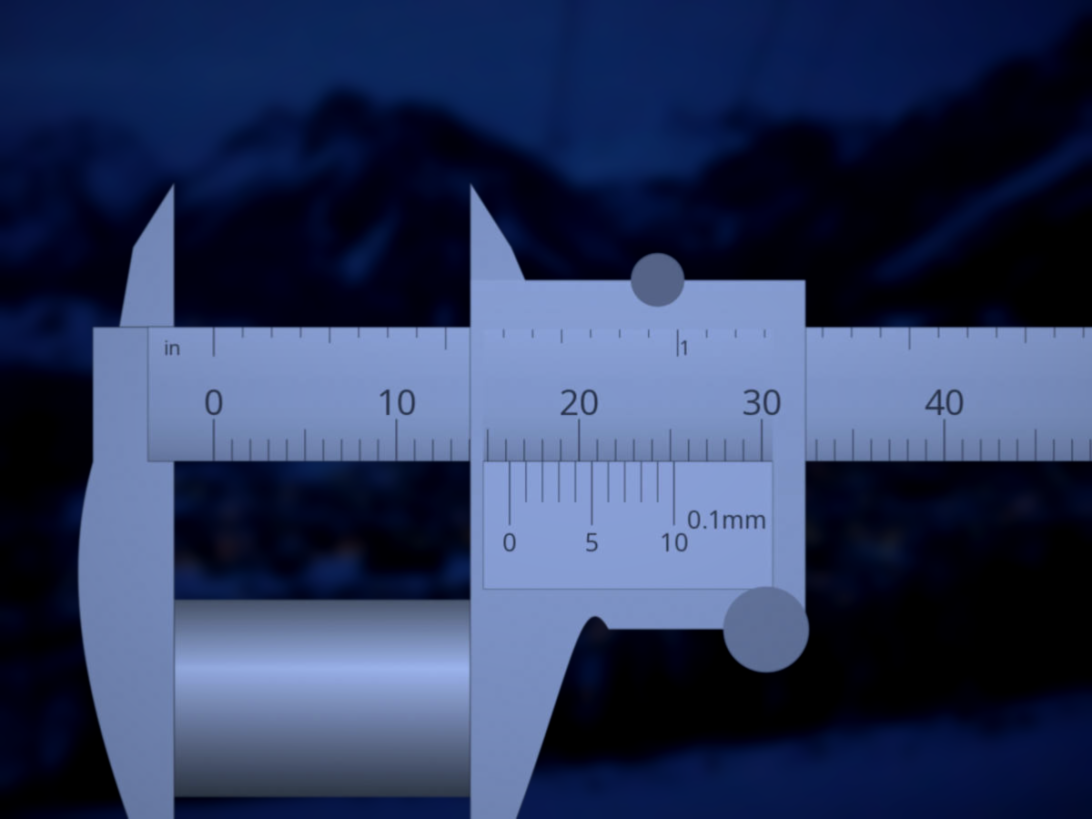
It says 16.2
